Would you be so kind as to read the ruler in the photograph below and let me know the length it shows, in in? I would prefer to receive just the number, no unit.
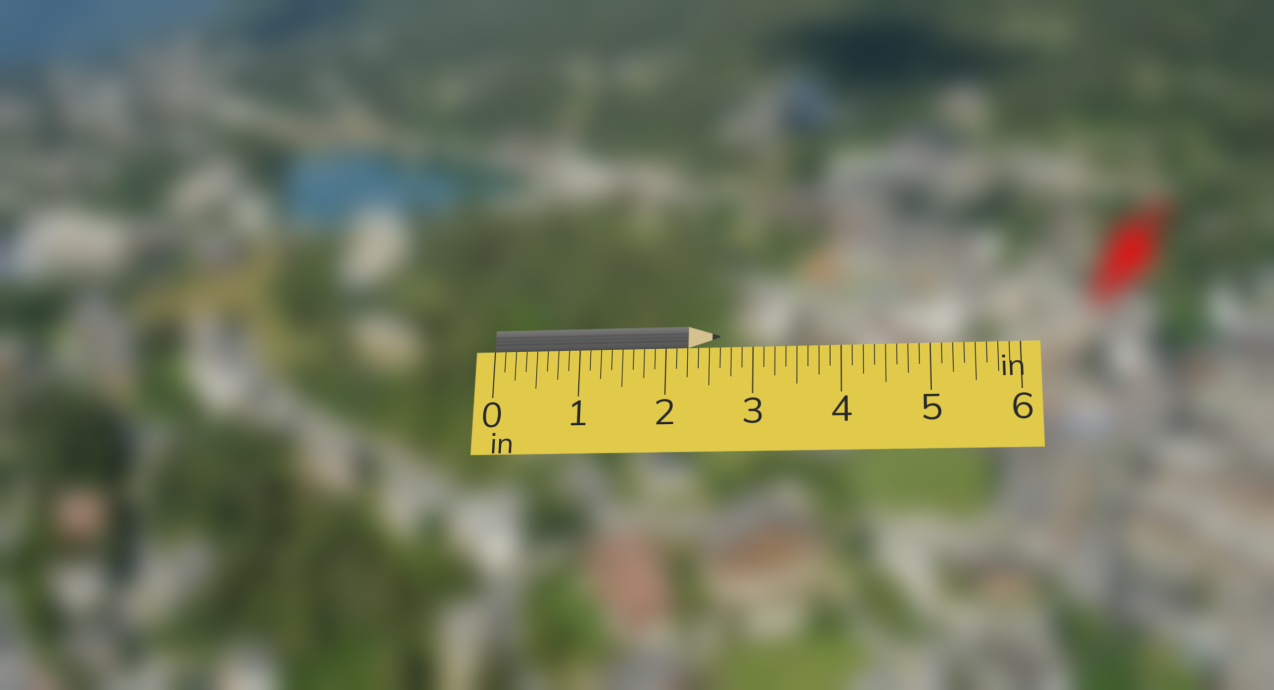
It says 2.625
